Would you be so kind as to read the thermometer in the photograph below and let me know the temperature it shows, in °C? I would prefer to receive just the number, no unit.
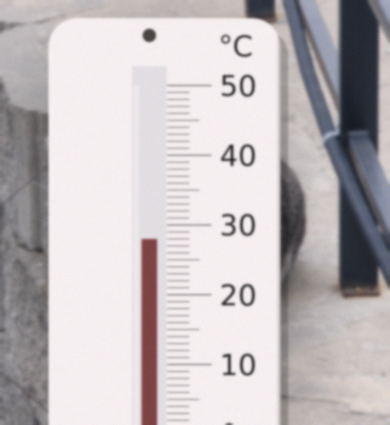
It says 28
